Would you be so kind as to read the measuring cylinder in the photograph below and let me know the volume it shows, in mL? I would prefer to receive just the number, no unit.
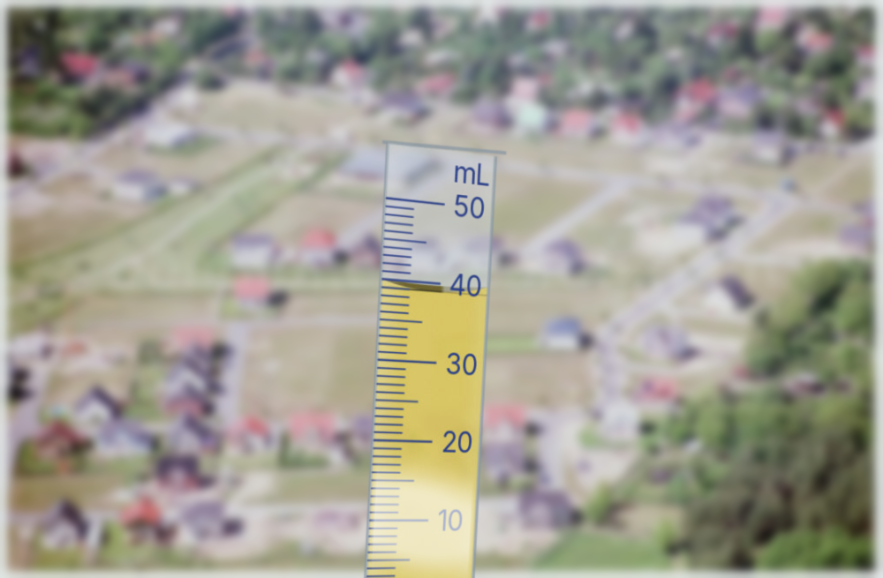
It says 39
